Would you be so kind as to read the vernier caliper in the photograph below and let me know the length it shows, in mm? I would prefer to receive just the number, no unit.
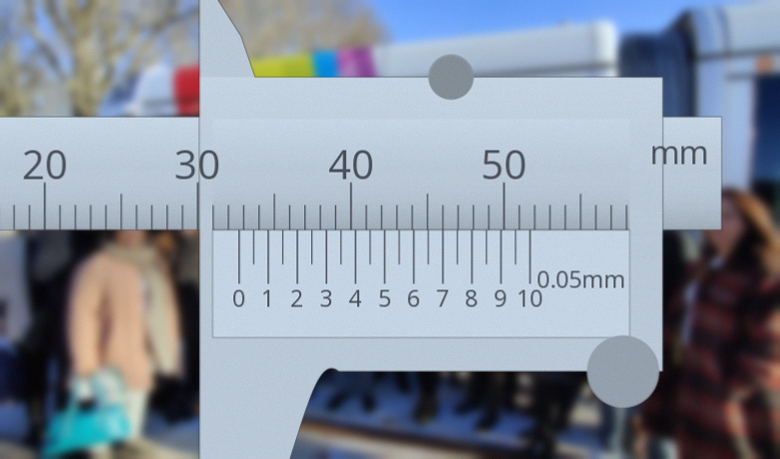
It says 32.7
